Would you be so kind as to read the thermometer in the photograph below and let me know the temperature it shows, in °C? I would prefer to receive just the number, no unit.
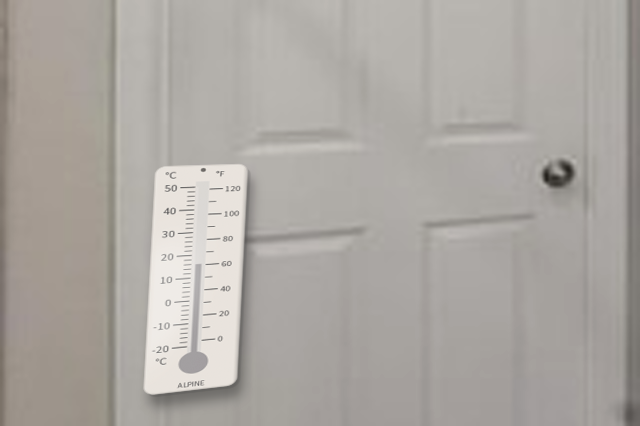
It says 16
